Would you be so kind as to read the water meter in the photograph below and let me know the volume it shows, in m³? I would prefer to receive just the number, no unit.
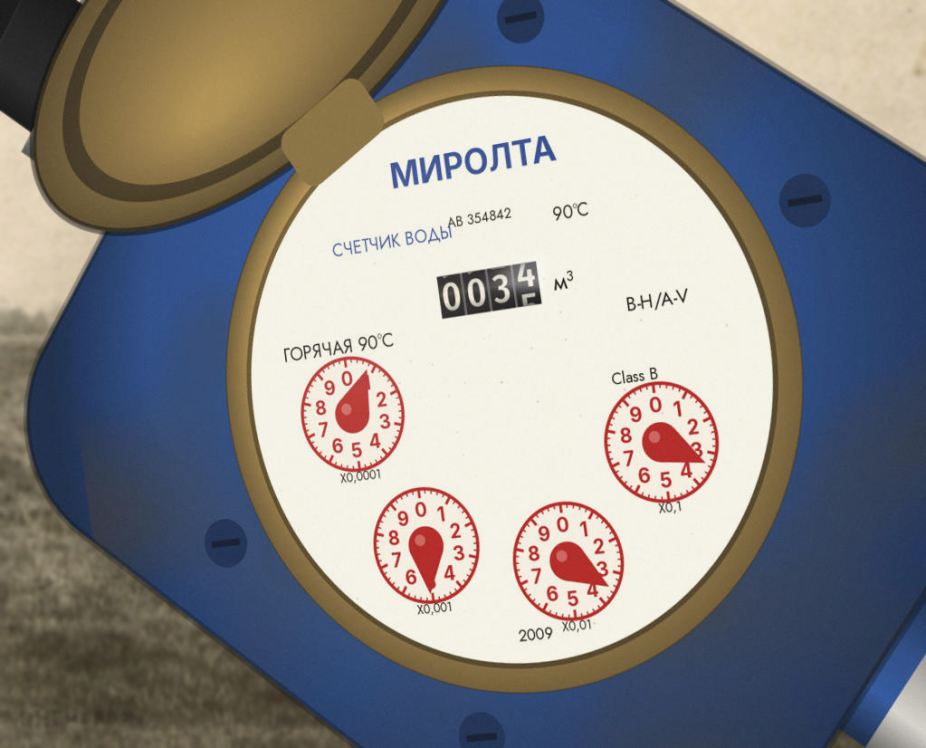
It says 34.3350
